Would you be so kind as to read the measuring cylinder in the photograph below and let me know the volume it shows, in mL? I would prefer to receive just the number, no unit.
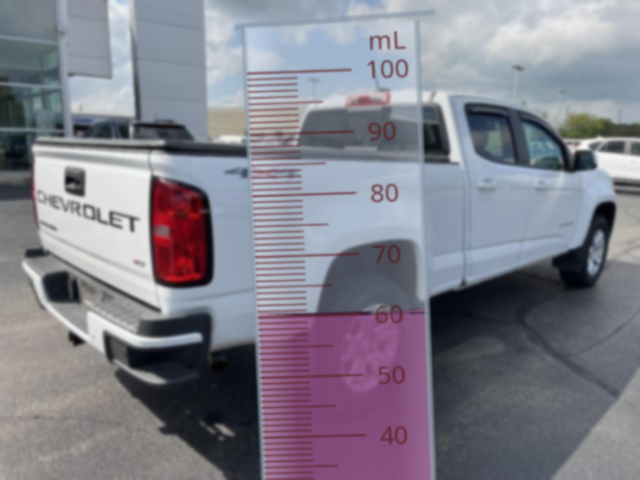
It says 60
